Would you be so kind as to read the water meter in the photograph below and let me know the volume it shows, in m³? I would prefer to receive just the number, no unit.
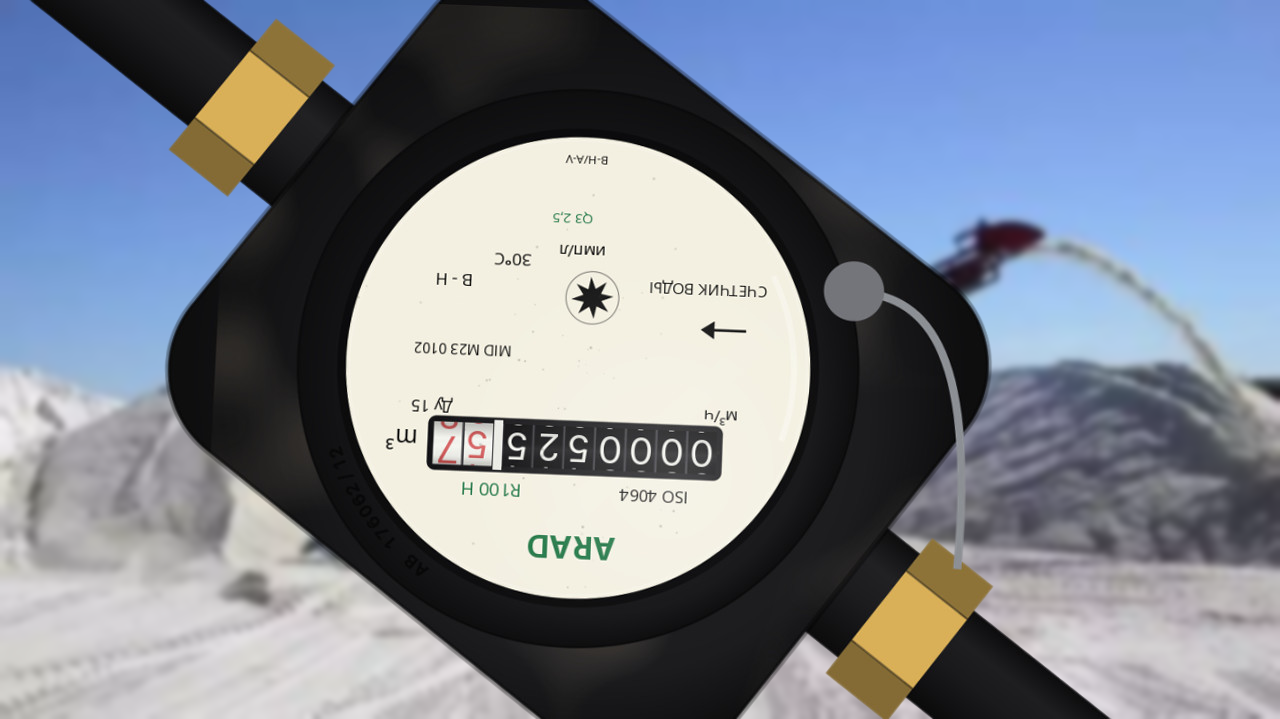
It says 525.57
